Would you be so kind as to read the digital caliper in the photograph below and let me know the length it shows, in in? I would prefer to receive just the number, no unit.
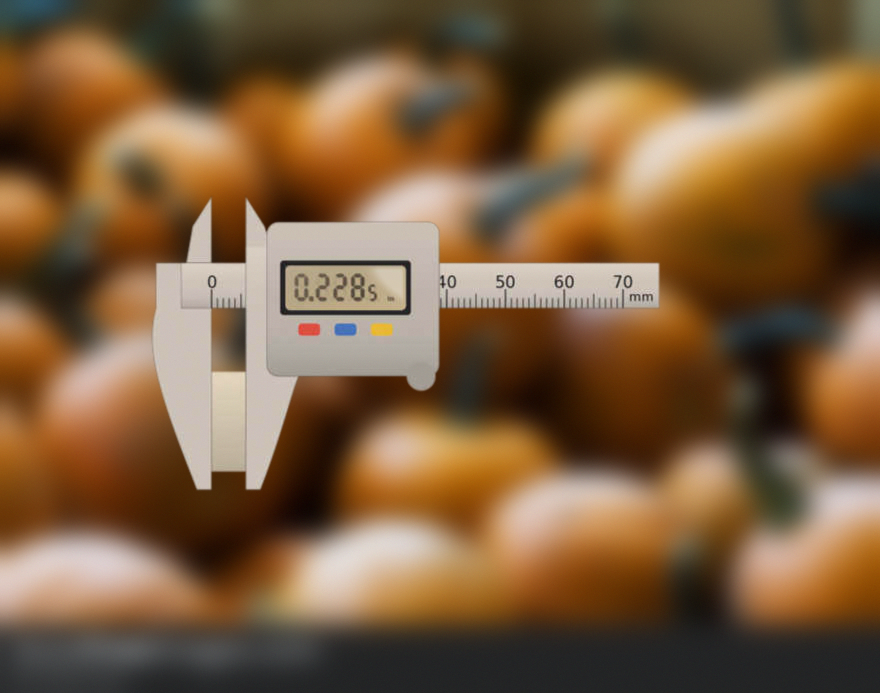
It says 0.2285
